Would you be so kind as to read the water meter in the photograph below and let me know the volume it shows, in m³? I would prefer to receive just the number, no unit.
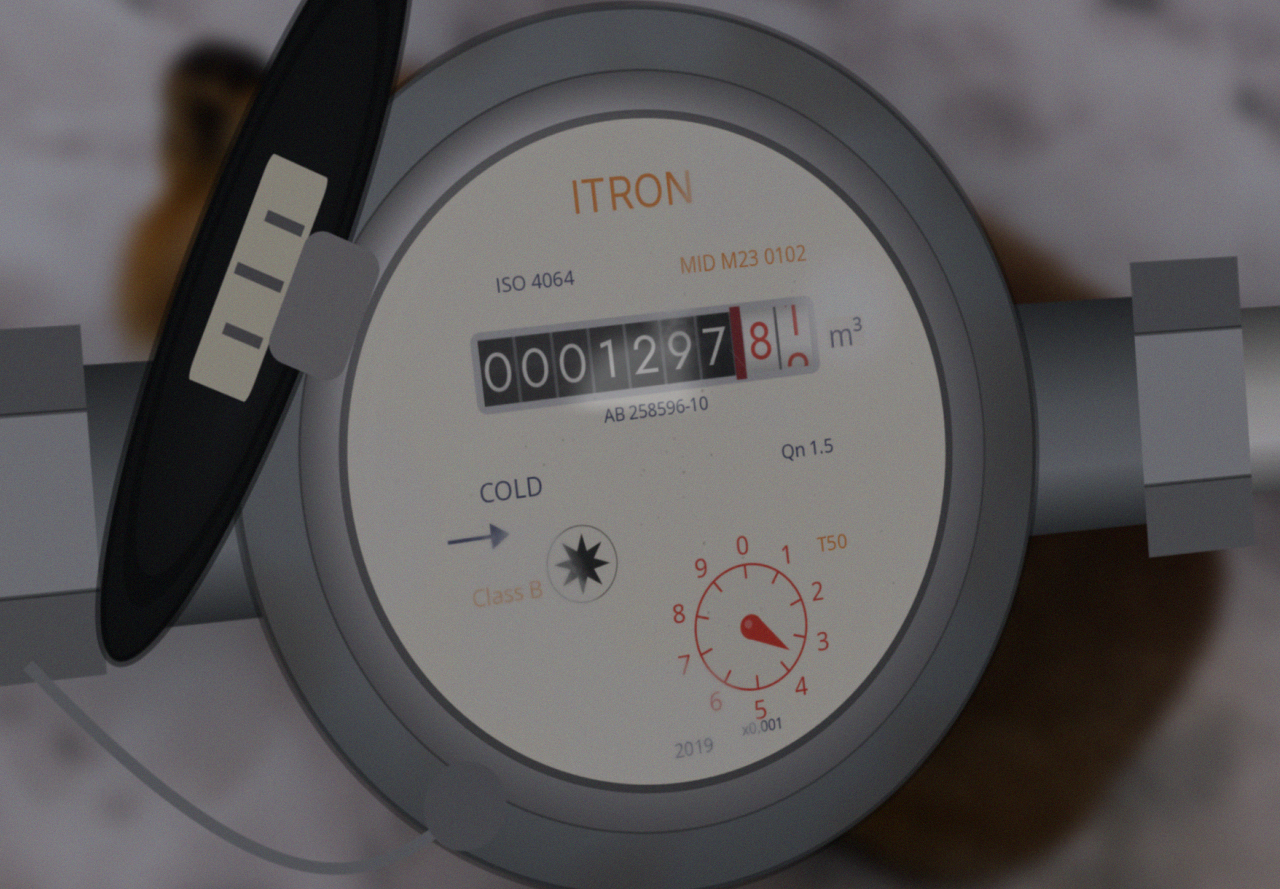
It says 1297.813
